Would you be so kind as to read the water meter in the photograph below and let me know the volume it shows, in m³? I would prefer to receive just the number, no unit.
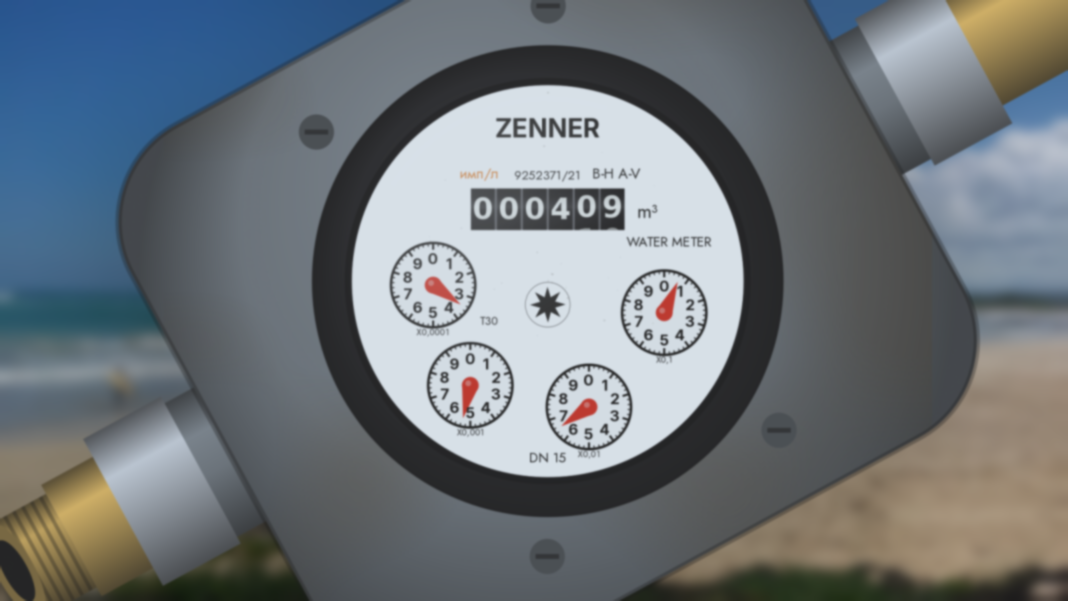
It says 409.0653
